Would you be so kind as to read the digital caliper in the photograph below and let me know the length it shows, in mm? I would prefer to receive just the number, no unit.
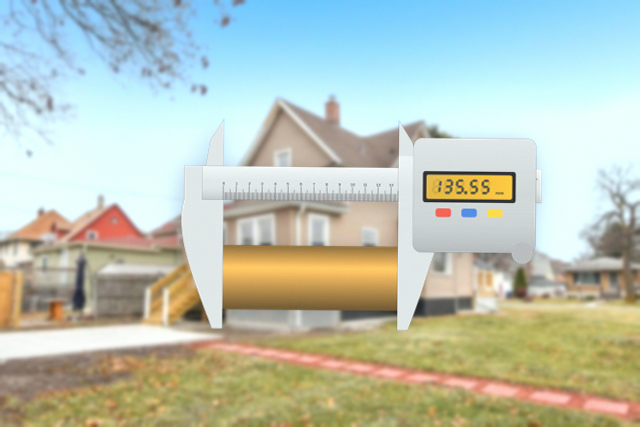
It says 135.55
